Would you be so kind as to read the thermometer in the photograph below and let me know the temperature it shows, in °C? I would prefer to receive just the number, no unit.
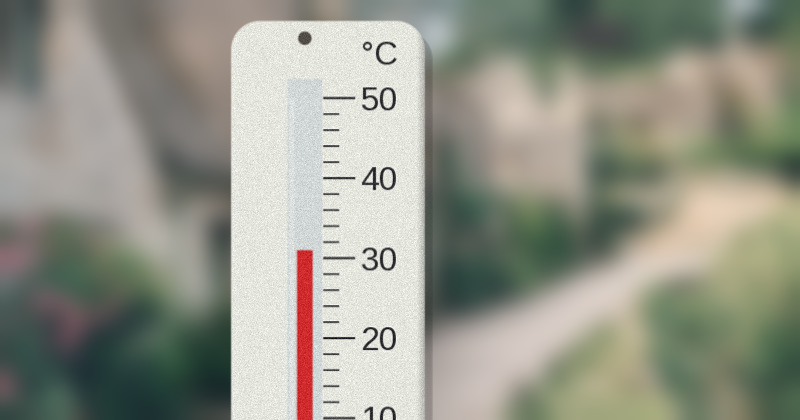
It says 31
